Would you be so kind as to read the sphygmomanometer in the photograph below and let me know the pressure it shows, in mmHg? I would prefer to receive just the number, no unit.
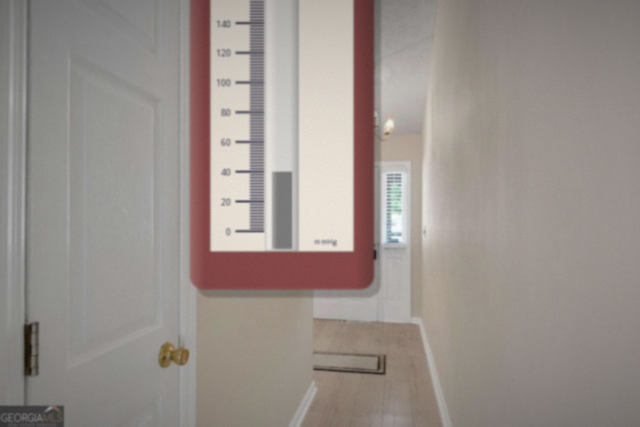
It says 40
